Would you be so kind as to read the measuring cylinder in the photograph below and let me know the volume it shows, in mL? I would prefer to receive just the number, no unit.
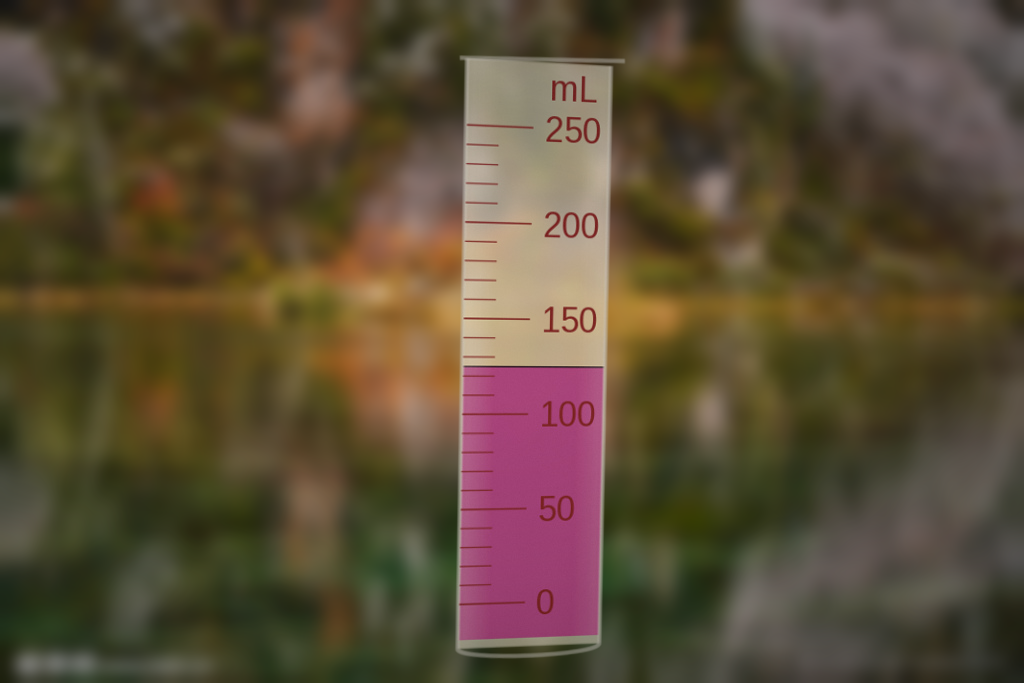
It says 125
